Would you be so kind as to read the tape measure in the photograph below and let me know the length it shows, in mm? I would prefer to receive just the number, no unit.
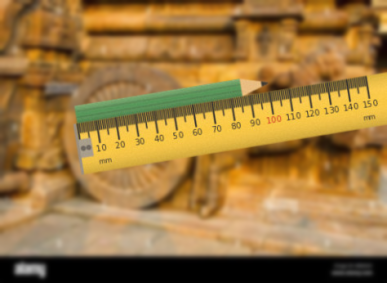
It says 100
